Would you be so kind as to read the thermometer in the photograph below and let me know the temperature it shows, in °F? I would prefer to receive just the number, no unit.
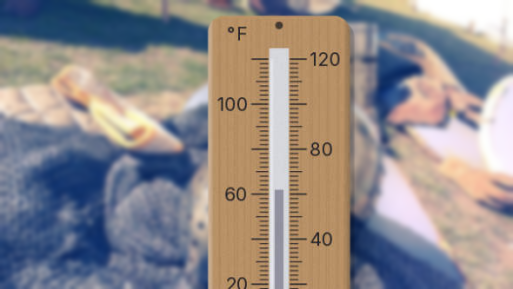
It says 62
